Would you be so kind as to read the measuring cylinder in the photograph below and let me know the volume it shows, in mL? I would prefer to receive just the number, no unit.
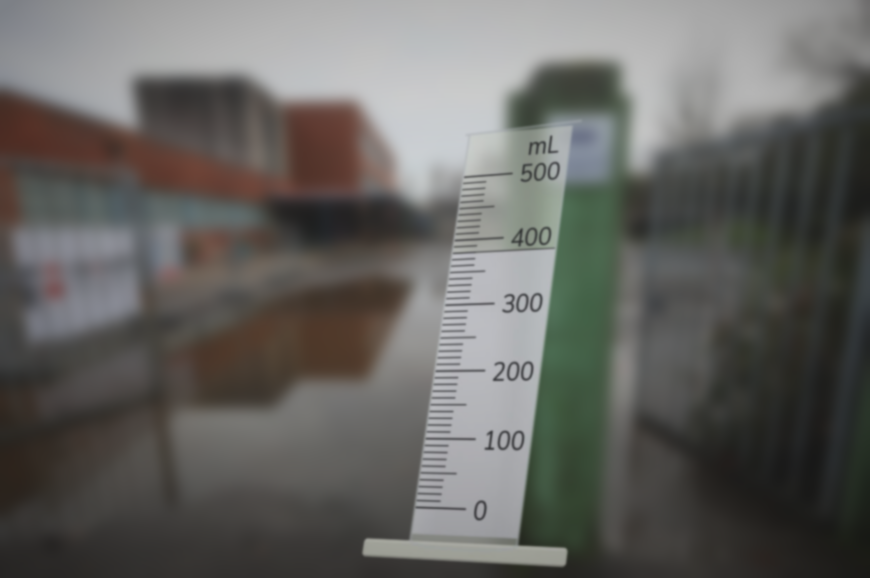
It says 380
